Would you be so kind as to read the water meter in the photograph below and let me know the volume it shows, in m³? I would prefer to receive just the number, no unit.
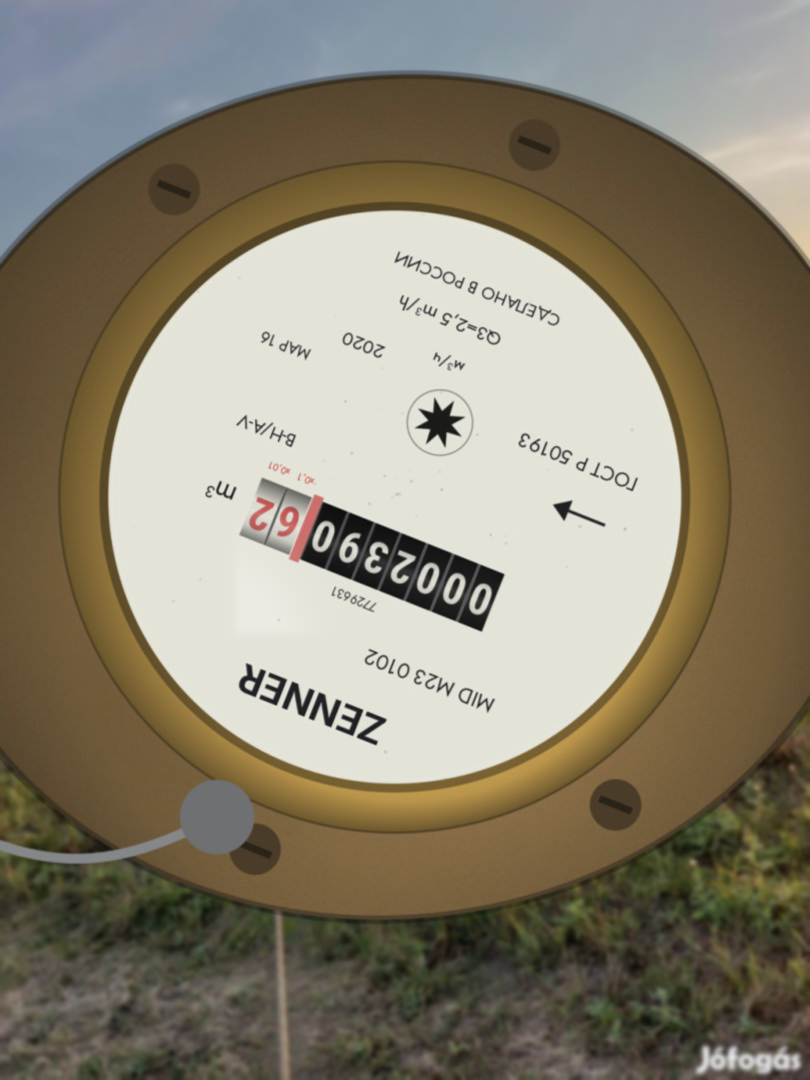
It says 2390.62
